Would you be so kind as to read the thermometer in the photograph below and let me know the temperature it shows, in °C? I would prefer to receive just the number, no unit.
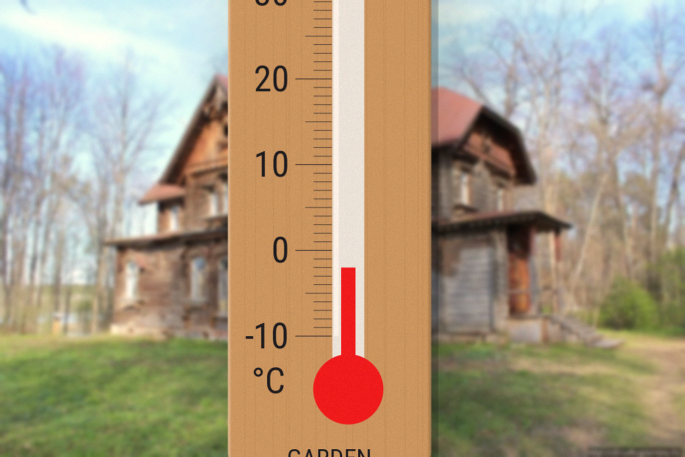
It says -2
